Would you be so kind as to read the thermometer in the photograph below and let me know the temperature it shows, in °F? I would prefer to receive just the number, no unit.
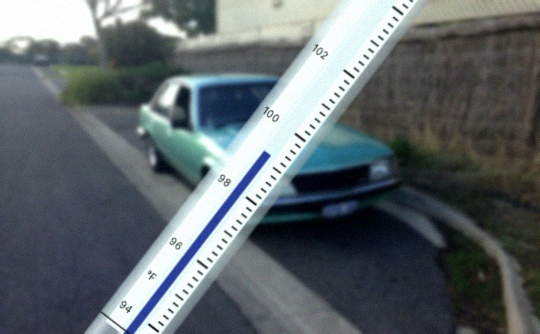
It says 99.2
